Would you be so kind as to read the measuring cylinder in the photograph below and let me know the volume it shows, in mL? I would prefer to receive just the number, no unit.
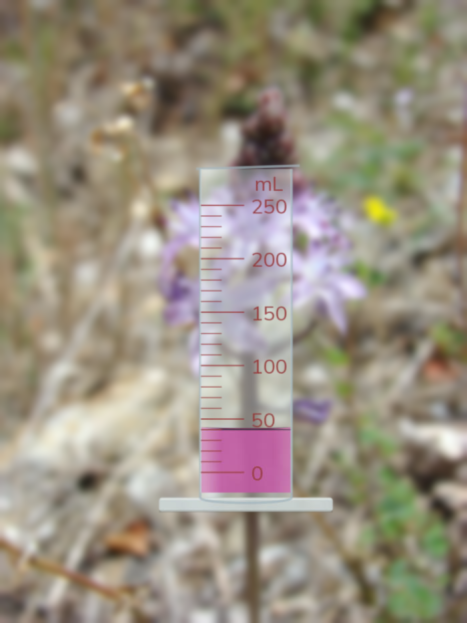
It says 40
